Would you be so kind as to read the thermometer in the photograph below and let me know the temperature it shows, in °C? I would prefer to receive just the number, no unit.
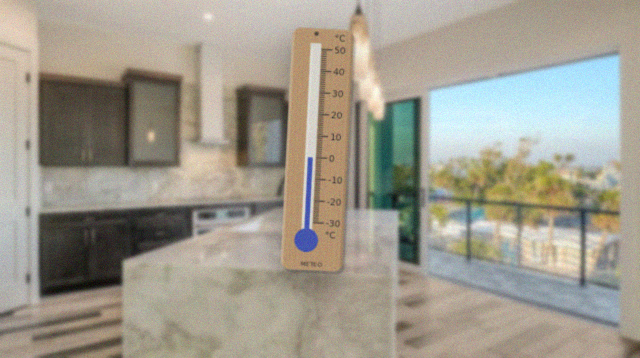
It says 0
